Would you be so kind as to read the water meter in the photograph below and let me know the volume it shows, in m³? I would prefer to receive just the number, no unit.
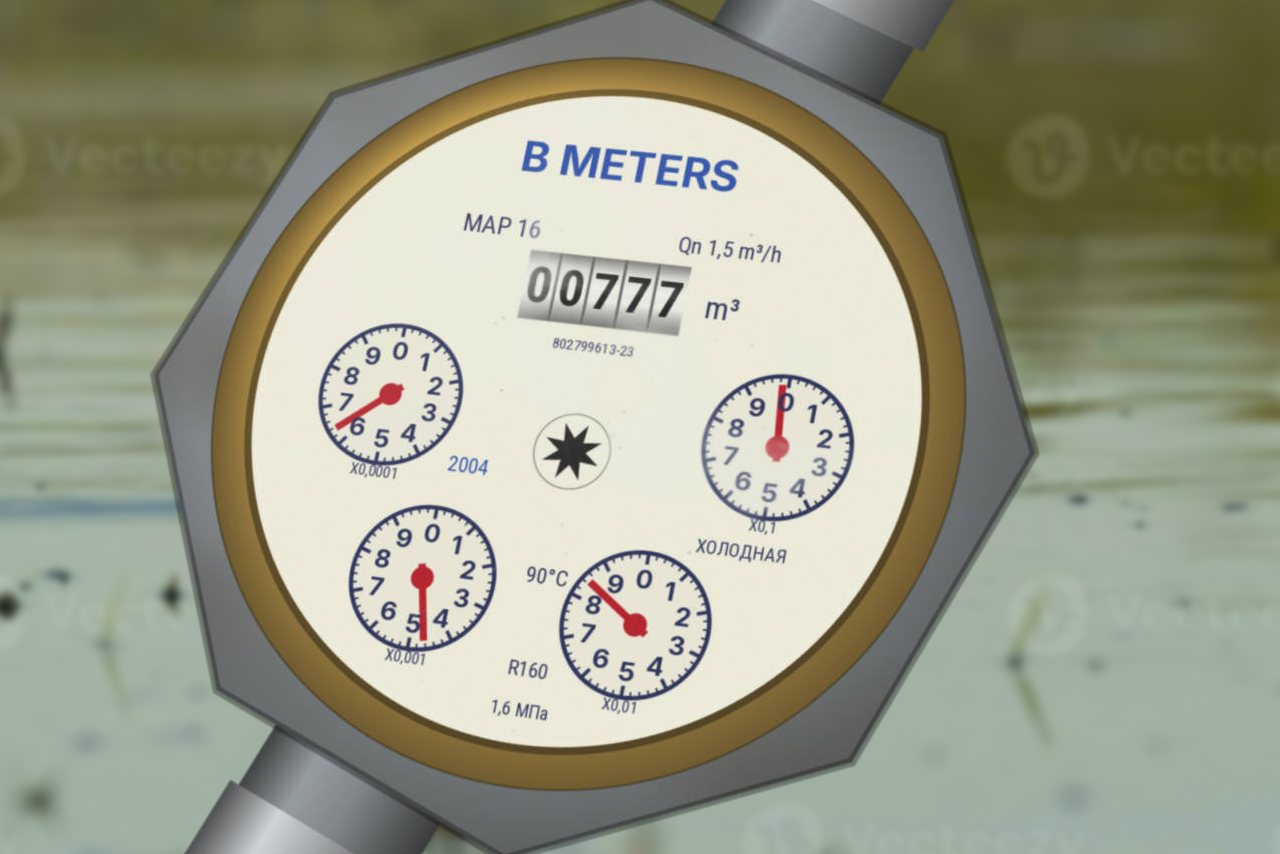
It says 776.9846
